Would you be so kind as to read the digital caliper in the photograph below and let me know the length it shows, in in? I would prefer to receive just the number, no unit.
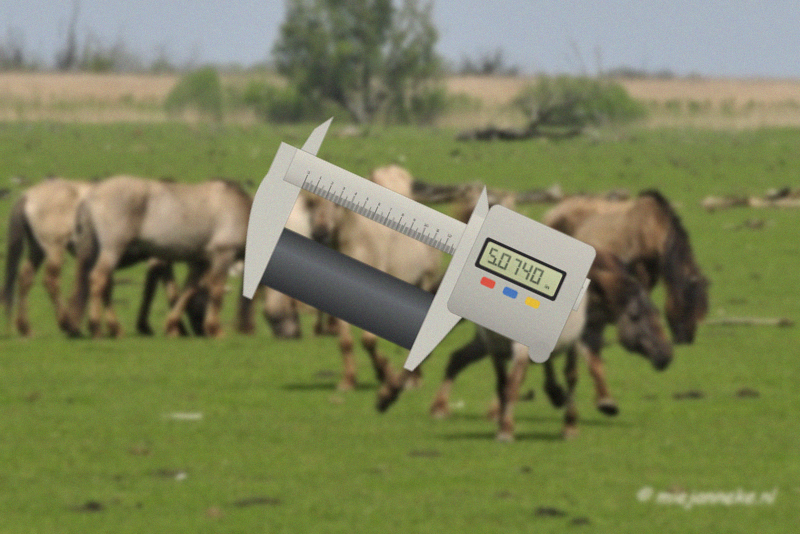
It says 5.0740
